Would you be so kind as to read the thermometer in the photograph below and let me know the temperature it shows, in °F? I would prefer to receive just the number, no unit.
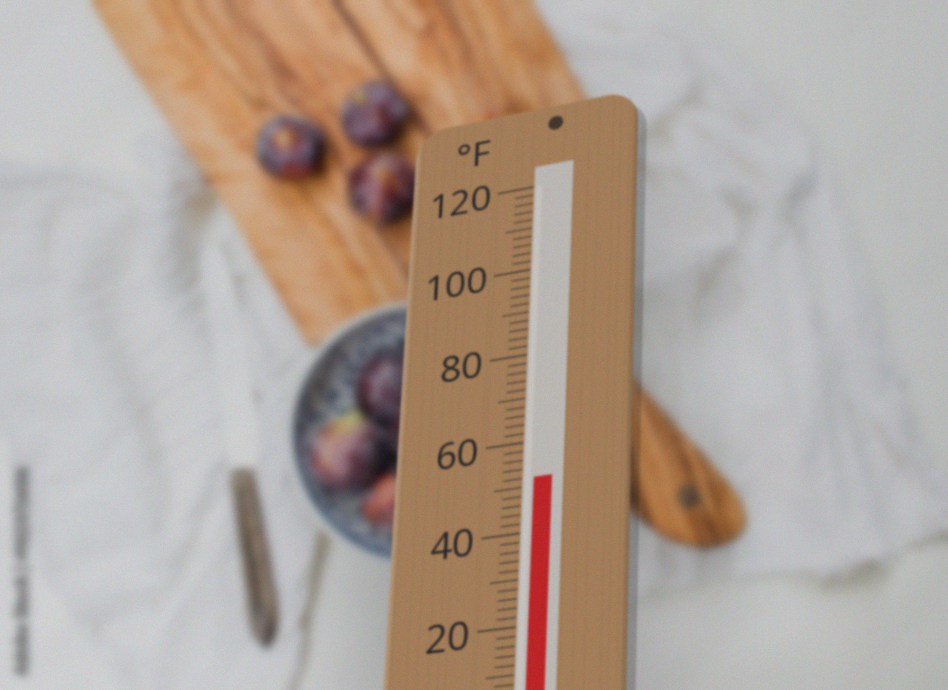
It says 52
